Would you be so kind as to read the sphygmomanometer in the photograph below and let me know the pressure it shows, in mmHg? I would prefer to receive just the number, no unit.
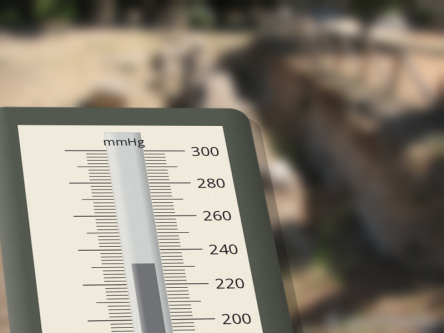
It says 232
